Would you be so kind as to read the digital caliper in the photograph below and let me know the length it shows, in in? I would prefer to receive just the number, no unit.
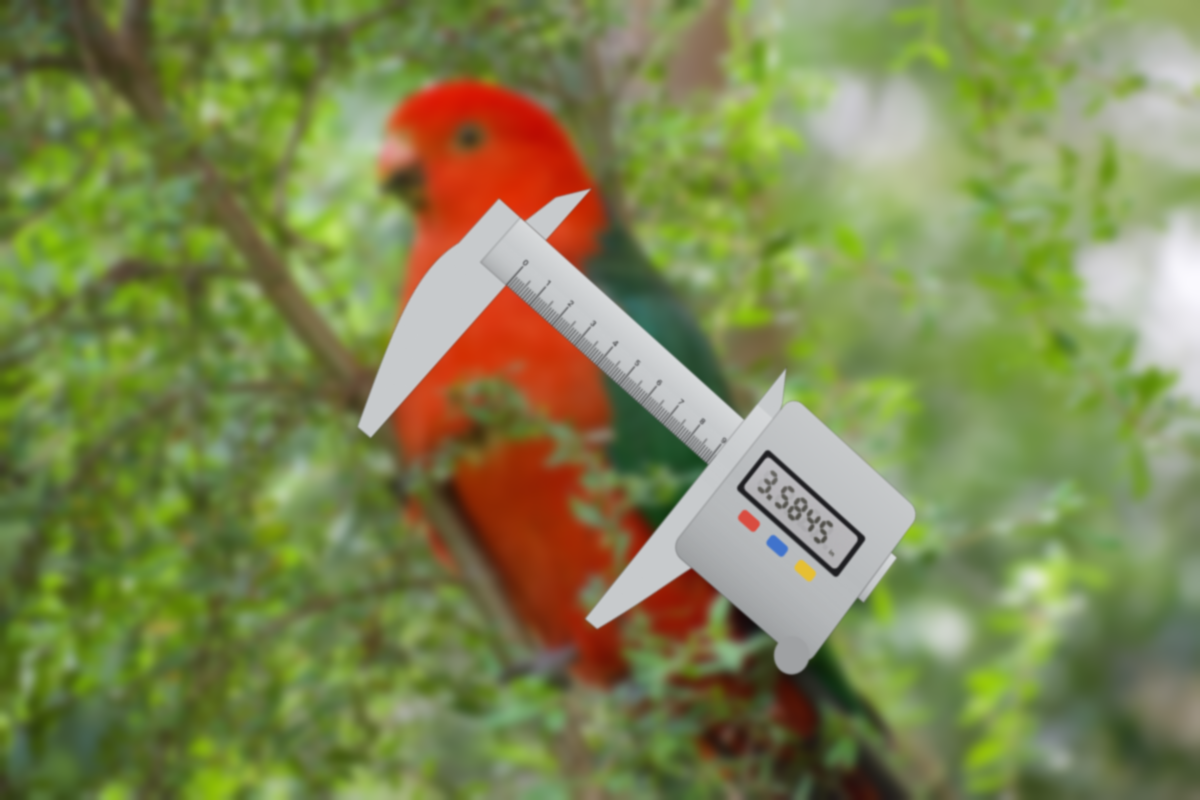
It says 3.5845
